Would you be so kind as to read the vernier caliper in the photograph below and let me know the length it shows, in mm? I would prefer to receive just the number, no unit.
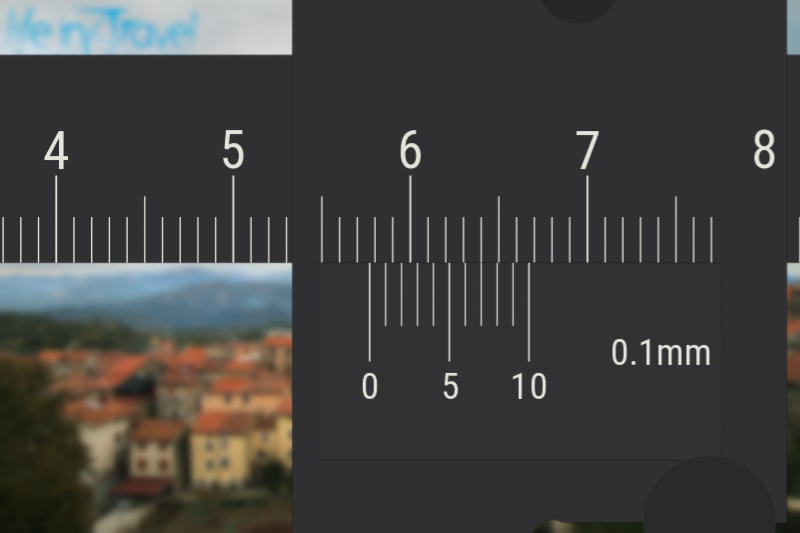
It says 57.7
